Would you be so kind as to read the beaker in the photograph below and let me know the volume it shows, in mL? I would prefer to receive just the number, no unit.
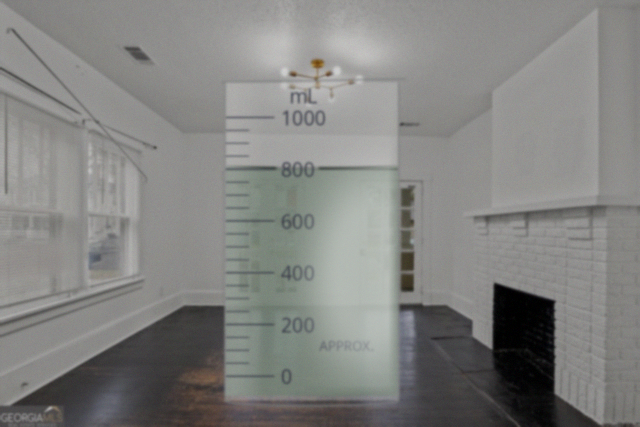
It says 800
